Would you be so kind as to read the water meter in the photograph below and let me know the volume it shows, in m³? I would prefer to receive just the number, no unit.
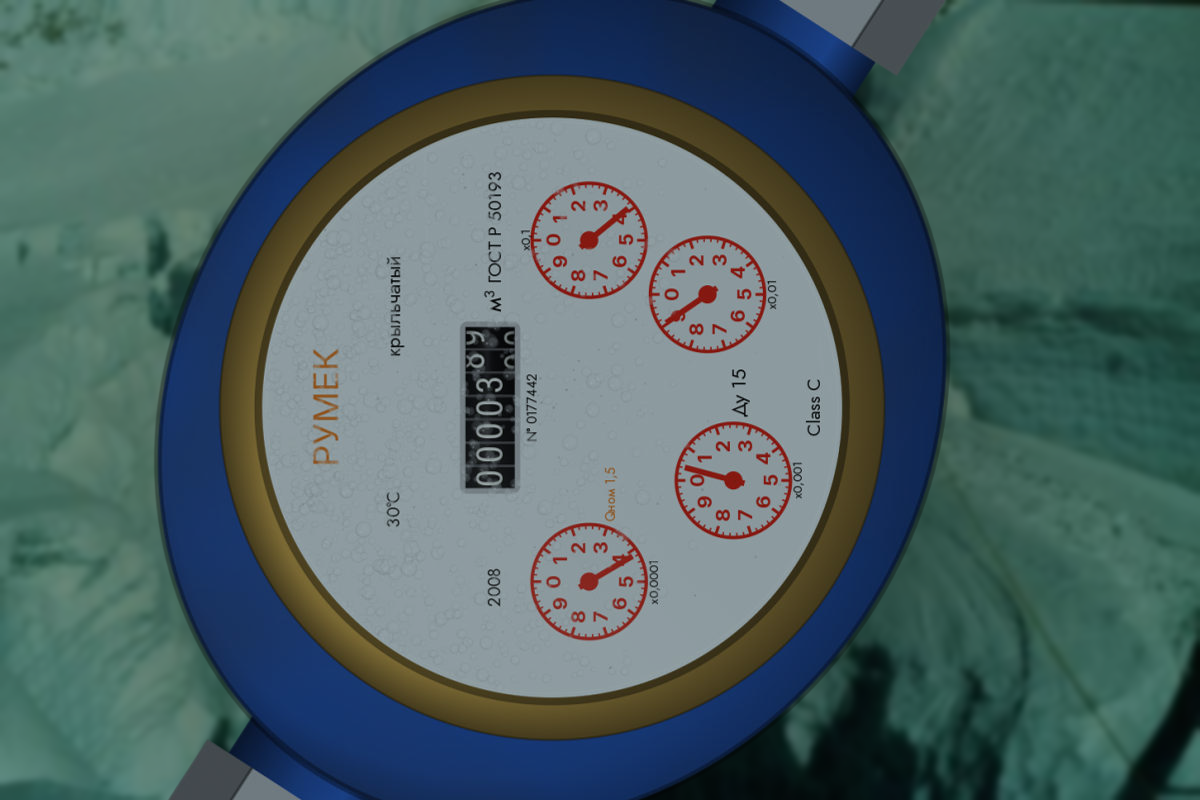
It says 389.3904
